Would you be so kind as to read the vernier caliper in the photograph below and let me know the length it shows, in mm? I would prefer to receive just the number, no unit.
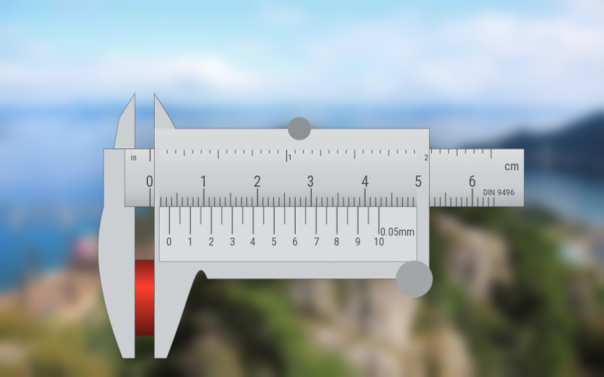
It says 3.6
